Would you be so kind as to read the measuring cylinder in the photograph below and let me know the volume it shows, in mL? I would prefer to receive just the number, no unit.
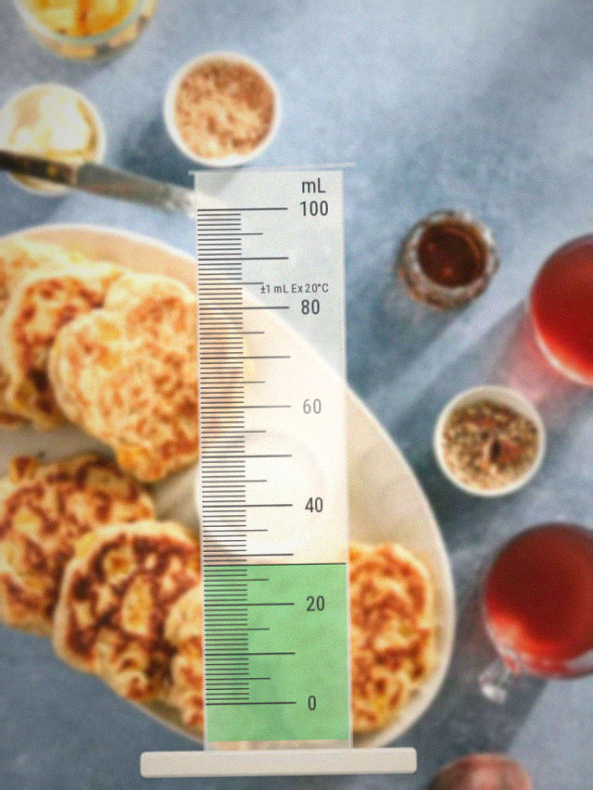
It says 28
